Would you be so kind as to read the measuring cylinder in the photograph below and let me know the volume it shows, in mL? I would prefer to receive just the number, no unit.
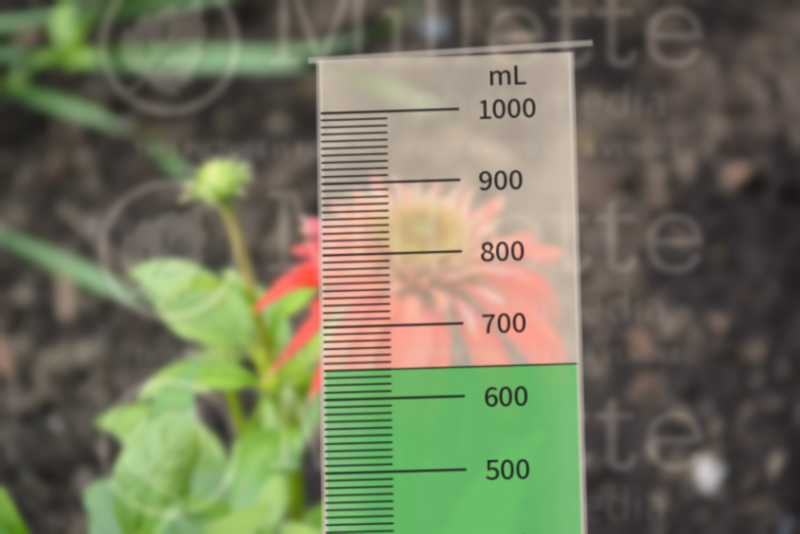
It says 640
